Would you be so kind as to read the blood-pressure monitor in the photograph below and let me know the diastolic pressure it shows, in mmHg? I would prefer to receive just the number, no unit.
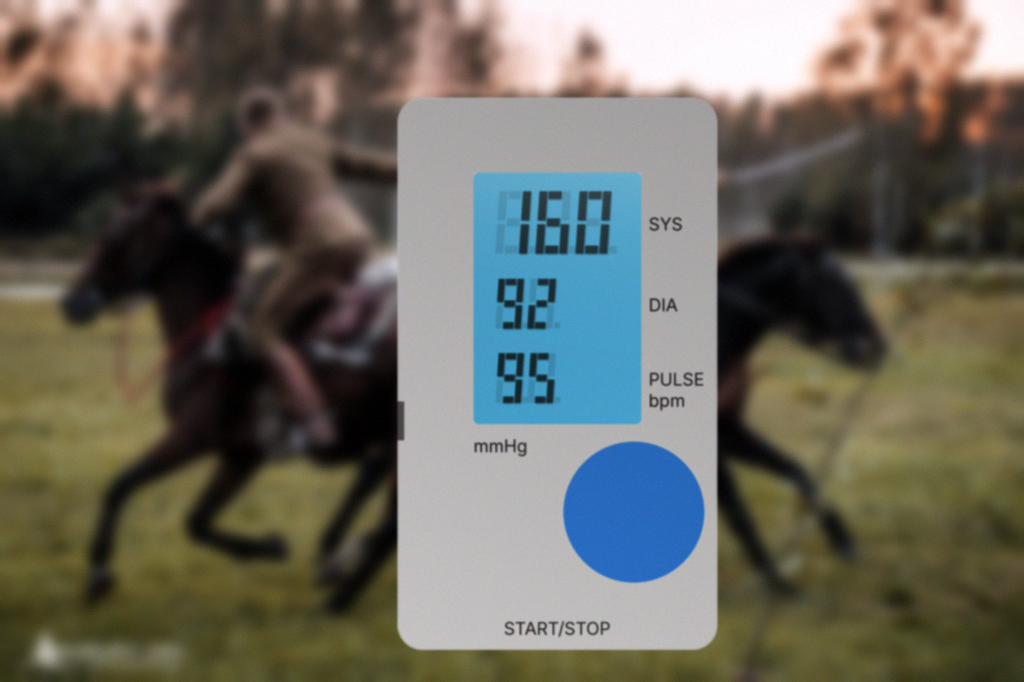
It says 92
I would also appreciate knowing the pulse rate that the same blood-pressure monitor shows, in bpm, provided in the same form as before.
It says 95
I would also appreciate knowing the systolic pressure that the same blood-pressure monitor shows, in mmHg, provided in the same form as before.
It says 160
